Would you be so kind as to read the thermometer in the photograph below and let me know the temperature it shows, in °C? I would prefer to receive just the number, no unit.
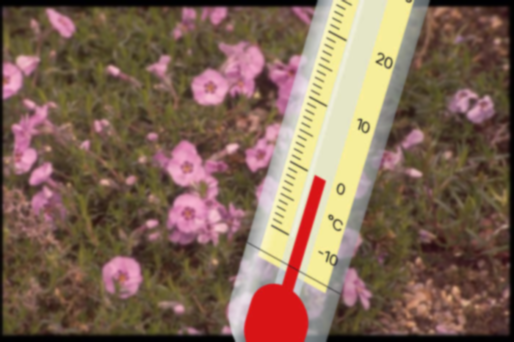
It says 0
